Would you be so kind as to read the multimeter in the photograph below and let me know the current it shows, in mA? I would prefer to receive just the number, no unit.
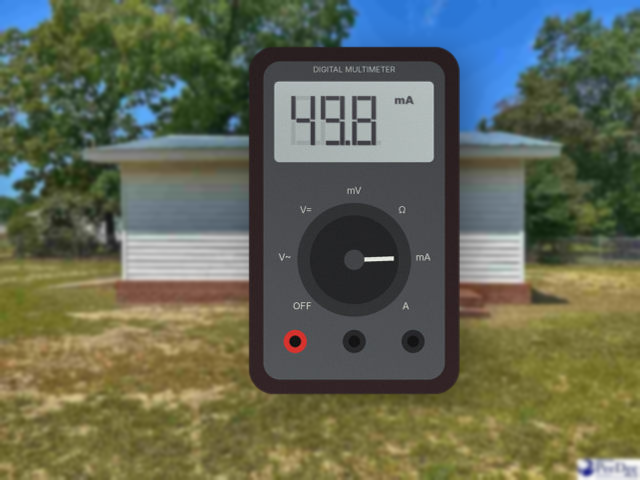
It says 49.8
